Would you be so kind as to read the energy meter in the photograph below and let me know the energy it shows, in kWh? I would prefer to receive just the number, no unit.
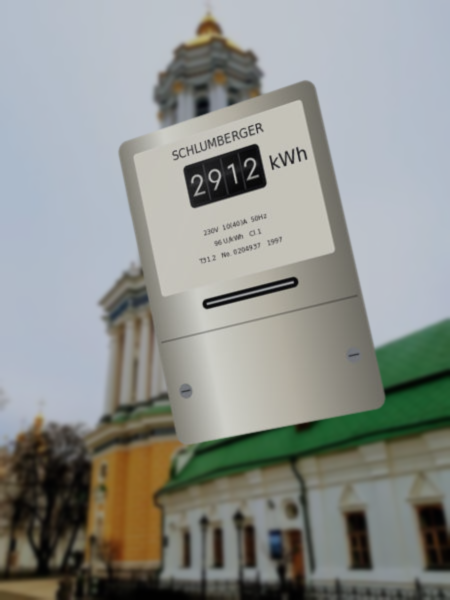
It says 2912
